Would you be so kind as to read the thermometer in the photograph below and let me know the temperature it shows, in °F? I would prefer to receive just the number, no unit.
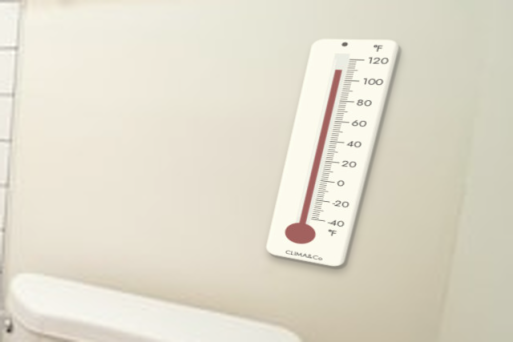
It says 110
